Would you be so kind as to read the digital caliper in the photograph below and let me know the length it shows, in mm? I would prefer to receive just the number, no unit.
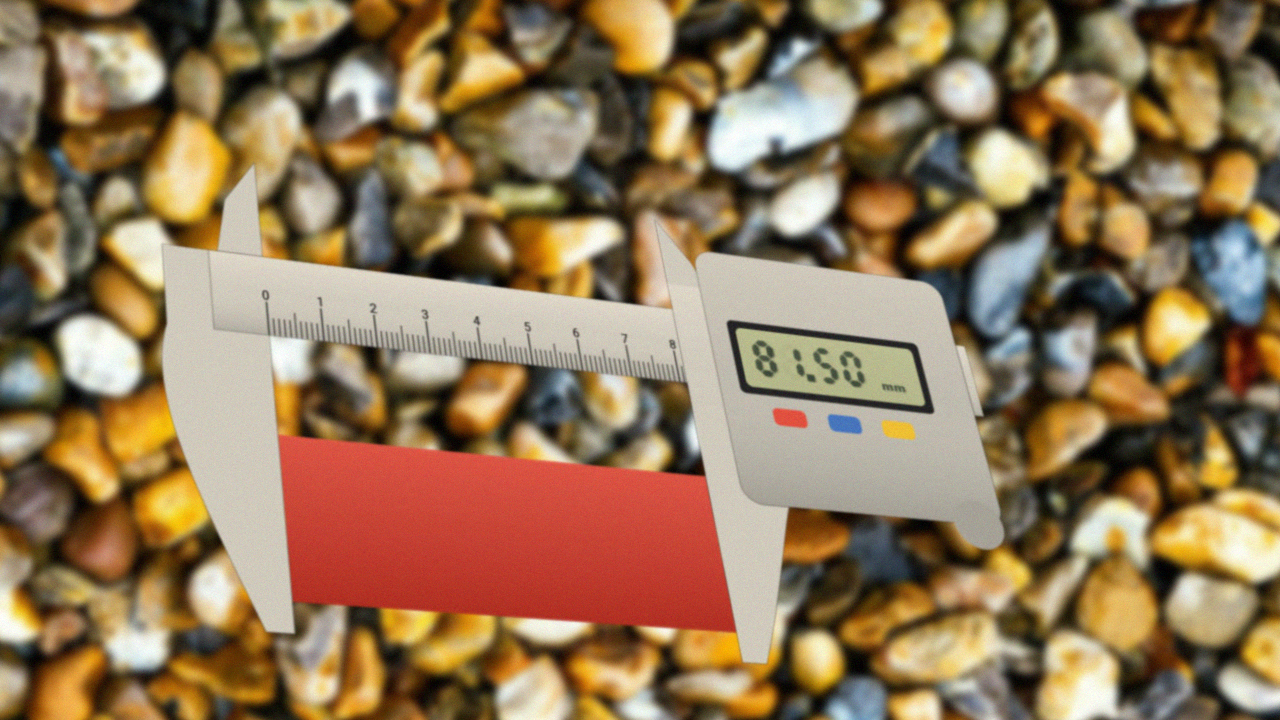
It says 81.50
